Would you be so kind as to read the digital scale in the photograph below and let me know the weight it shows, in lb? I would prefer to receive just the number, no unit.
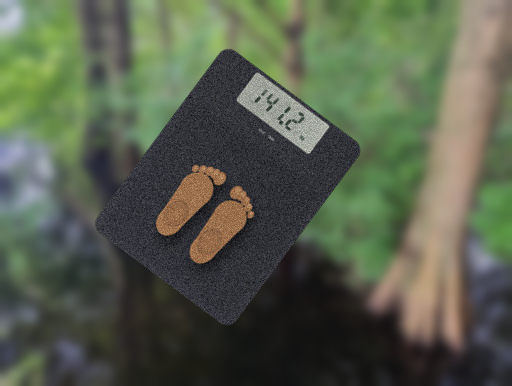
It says 141.2
